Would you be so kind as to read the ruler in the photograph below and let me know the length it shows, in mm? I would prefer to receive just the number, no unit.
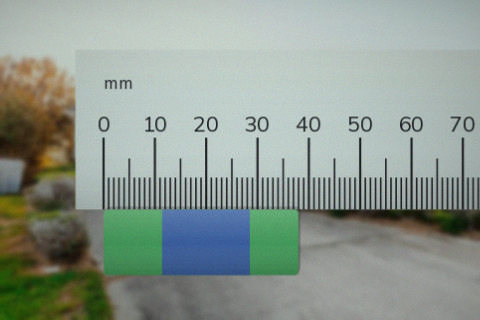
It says 38
